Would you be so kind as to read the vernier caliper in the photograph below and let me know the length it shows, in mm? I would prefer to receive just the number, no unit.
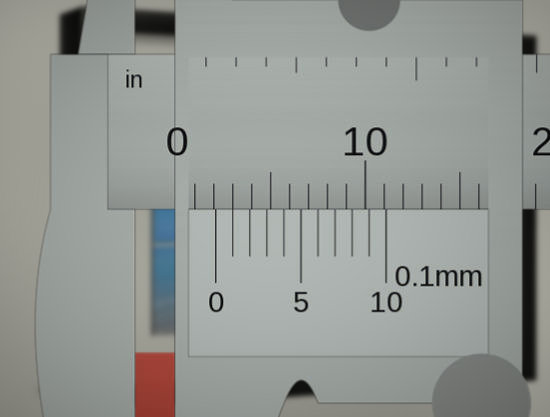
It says 2.1
